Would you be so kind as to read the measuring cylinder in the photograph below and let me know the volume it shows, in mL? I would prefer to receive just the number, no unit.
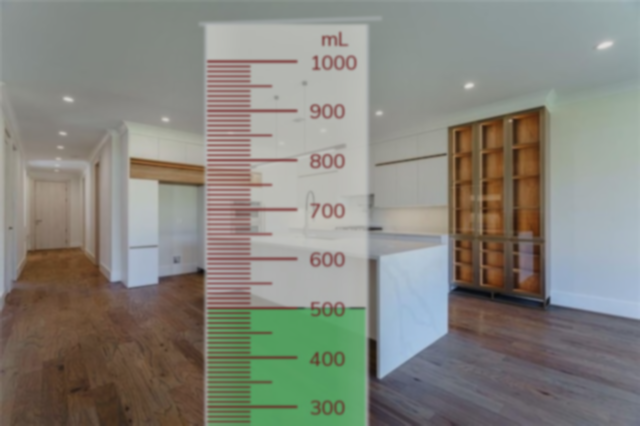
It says 500
